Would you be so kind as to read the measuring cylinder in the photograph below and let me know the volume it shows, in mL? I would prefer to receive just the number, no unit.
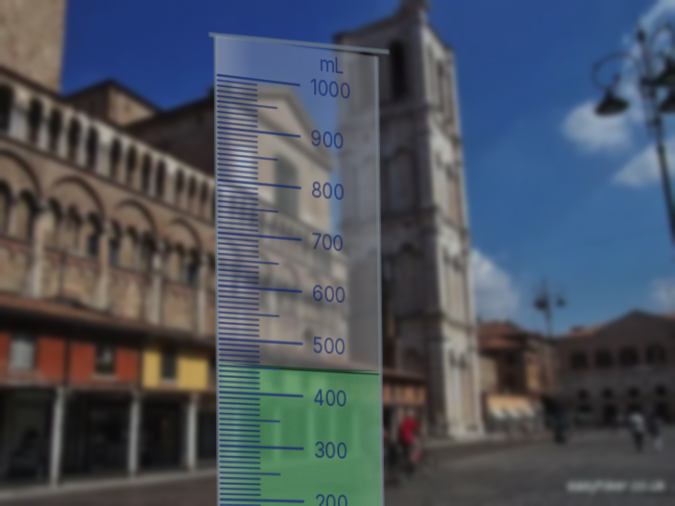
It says 450
